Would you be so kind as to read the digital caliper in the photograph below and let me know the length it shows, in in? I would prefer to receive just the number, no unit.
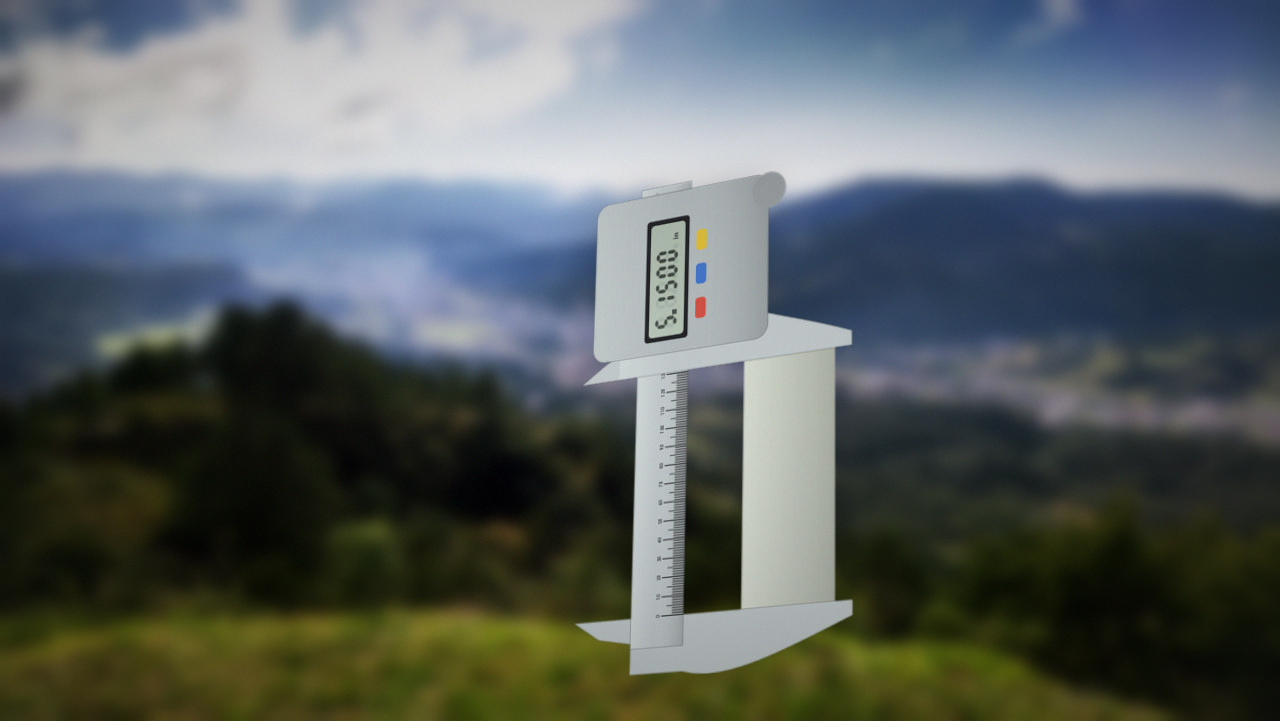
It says 5.1500
